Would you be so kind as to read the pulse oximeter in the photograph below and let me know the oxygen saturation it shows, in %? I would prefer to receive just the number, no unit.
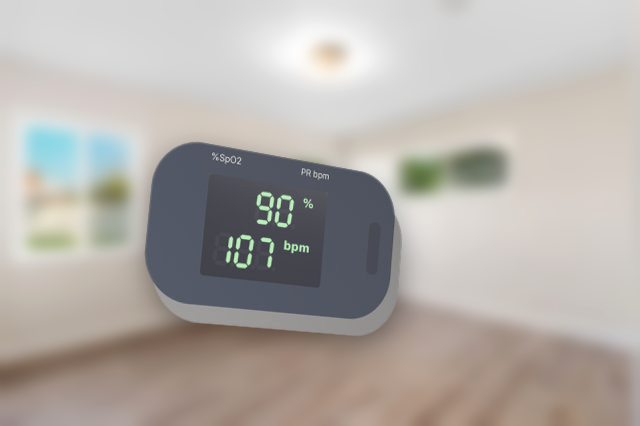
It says 90
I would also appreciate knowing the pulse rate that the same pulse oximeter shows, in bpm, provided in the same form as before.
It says 107
